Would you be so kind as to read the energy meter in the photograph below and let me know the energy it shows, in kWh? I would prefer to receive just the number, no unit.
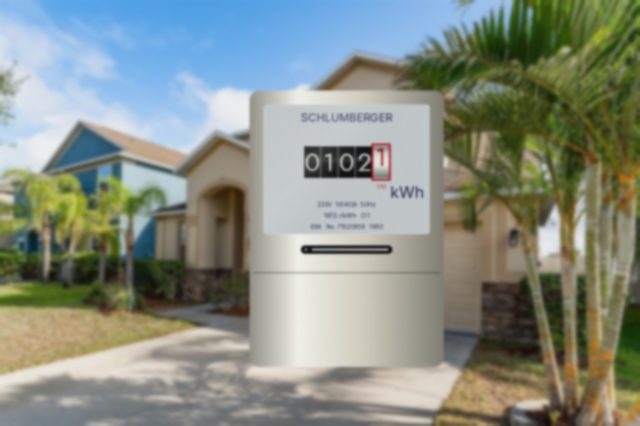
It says 102.1
